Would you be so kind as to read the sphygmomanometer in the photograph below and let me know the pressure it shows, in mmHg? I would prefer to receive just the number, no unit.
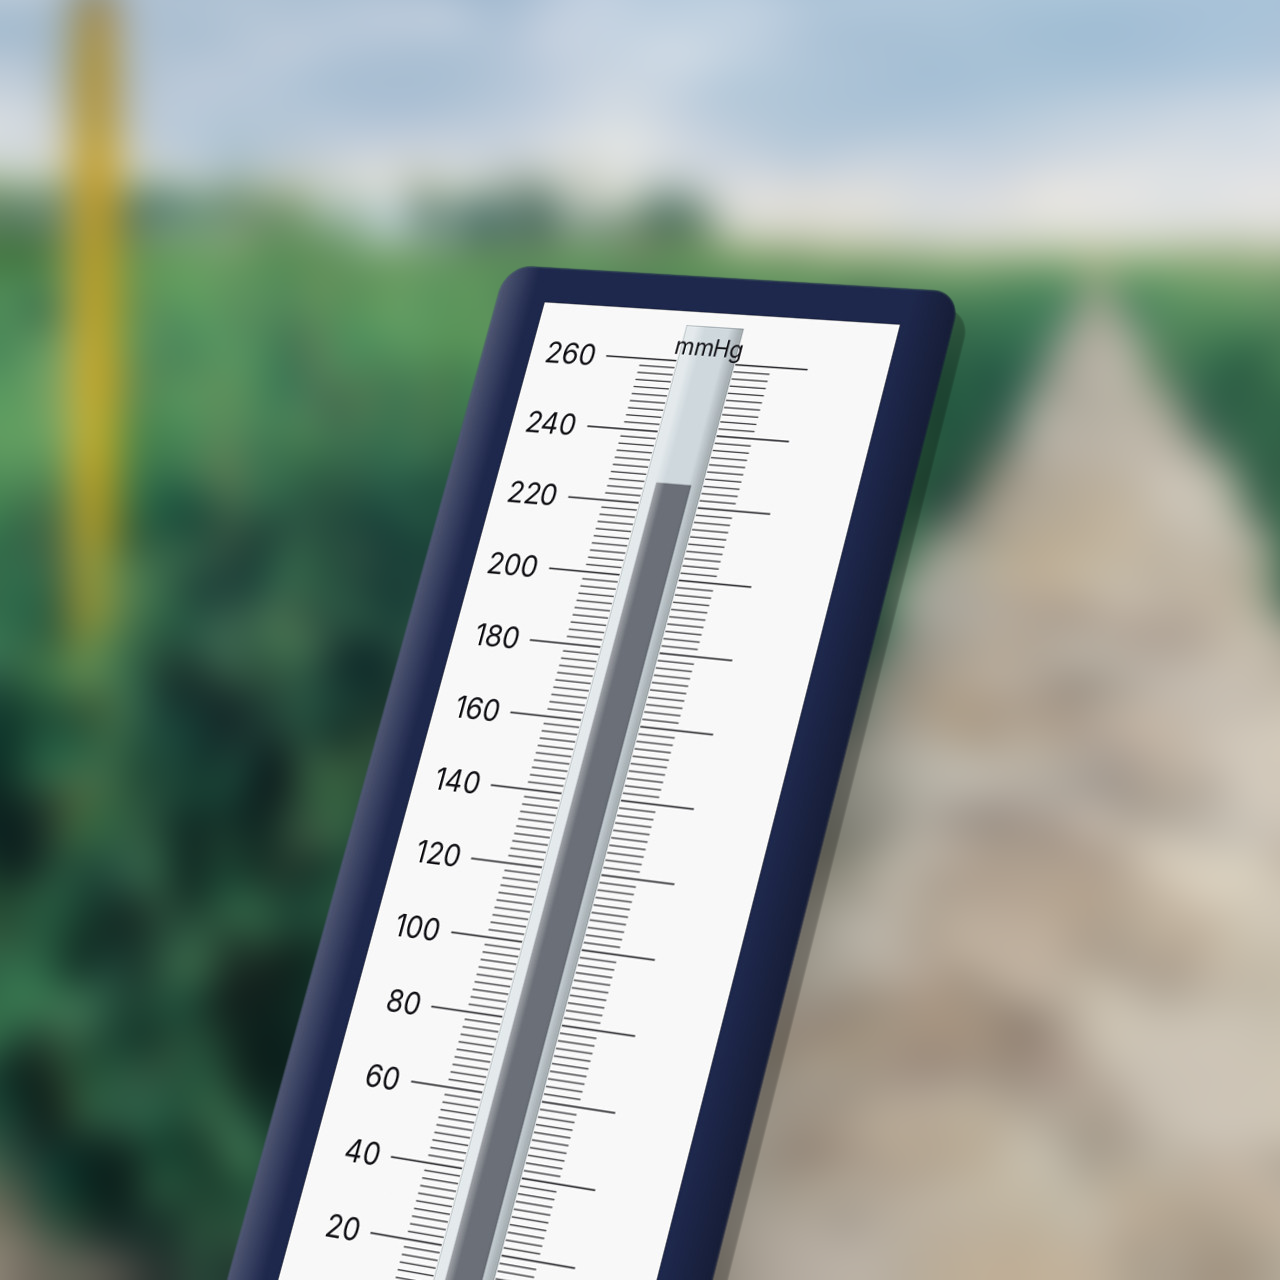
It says 226
